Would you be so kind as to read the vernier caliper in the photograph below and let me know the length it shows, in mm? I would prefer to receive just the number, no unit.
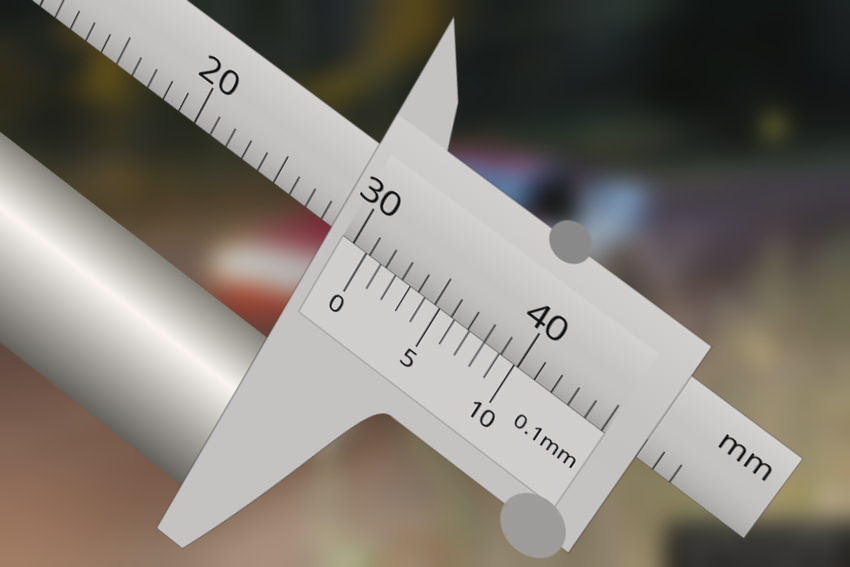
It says 30.8
